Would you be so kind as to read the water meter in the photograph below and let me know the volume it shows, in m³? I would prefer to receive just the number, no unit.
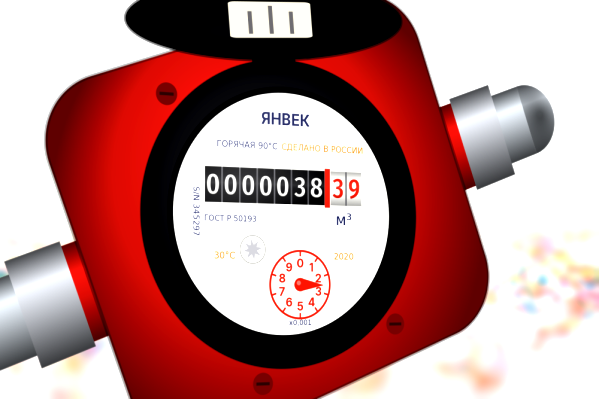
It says 38.392
